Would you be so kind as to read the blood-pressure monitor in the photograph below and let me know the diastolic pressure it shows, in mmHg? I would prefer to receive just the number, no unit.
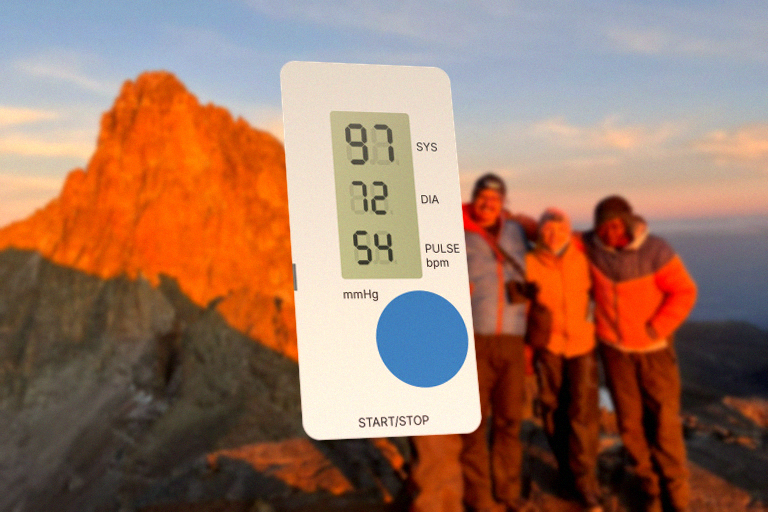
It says 72
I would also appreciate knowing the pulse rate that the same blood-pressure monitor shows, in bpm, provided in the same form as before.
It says 54
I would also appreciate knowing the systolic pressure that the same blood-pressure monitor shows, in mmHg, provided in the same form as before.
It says 97
